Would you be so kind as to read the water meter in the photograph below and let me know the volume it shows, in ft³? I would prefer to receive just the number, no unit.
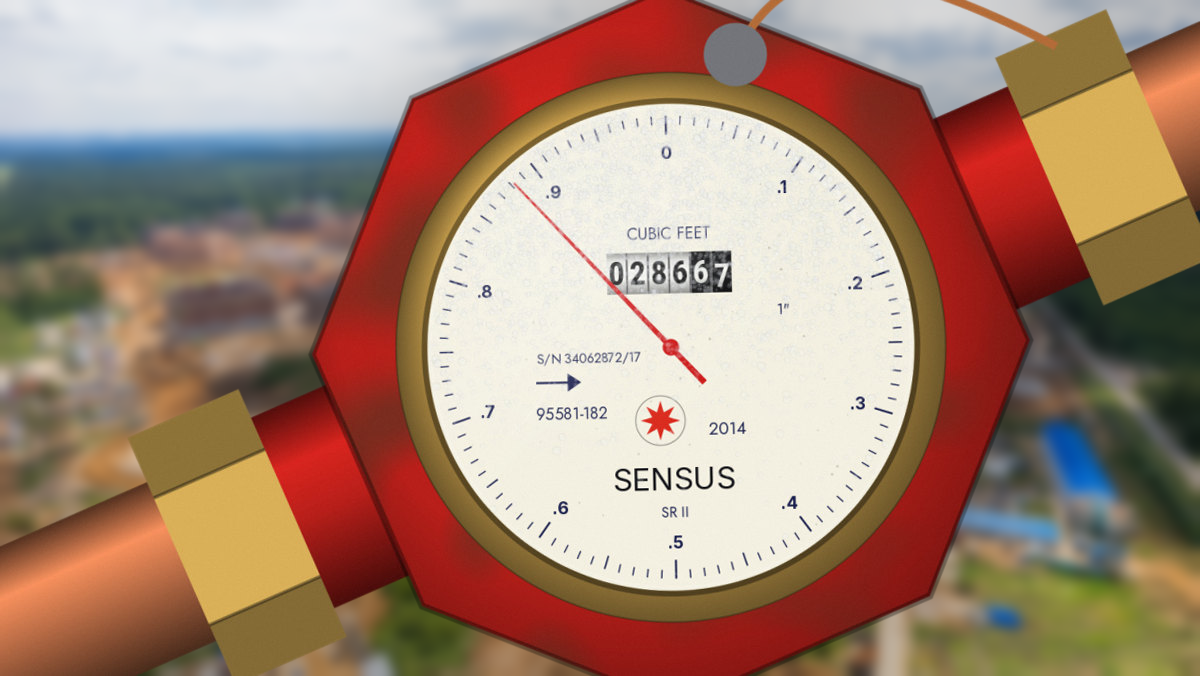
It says 28666.88
